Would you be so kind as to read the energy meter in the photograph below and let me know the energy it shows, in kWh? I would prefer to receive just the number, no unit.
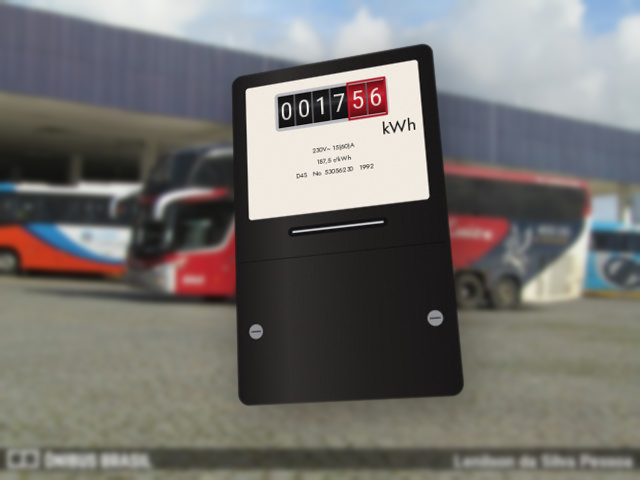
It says 17.56
